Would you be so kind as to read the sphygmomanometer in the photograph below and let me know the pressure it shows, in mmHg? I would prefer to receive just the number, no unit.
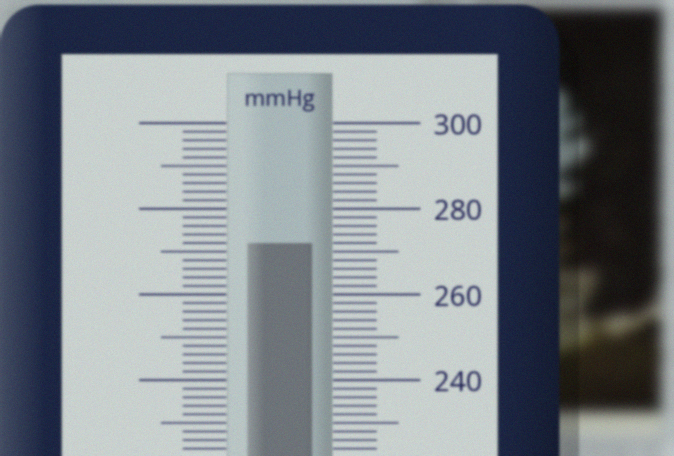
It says 272
